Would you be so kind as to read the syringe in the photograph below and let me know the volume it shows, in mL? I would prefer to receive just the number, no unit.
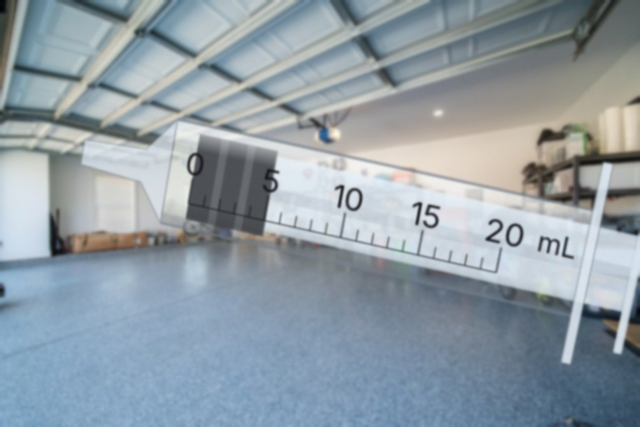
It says 0
